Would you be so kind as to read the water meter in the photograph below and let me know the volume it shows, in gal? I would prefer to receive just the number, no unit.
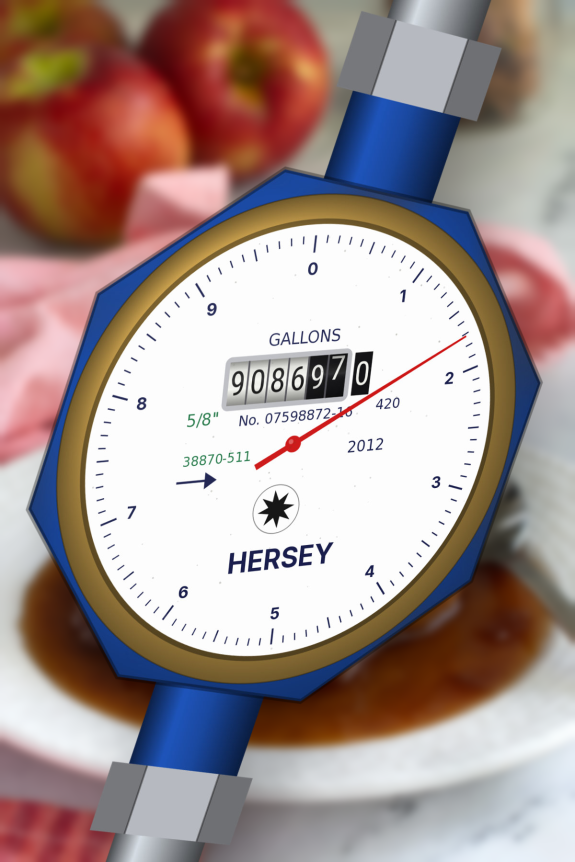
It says 9086971.7
